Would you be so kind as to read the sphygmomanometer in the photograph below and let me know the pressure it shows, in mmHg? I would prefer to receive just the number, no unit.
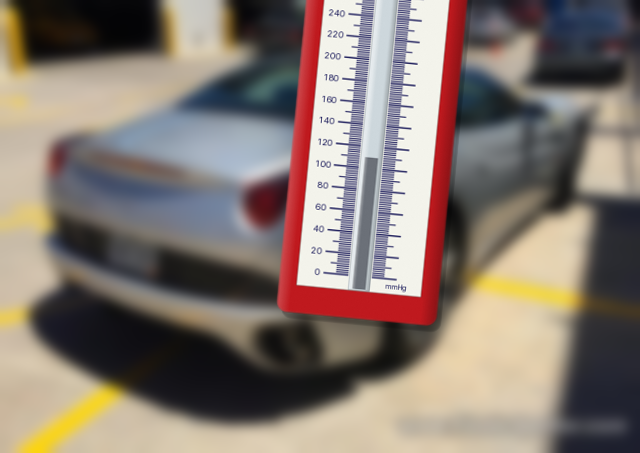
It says 110
